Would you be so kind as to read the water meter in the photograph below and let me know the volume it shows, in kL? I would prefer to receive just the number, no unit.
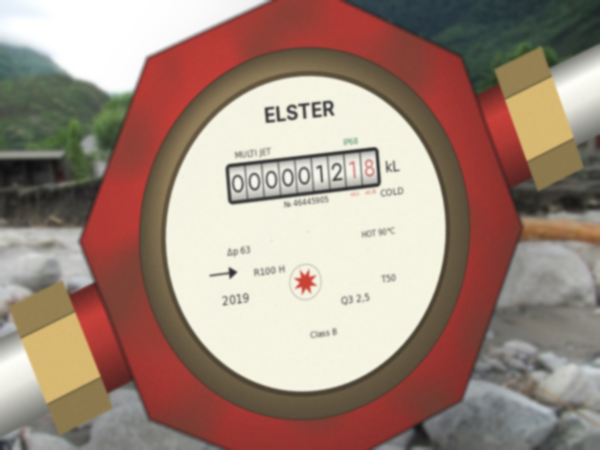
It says 12.18
